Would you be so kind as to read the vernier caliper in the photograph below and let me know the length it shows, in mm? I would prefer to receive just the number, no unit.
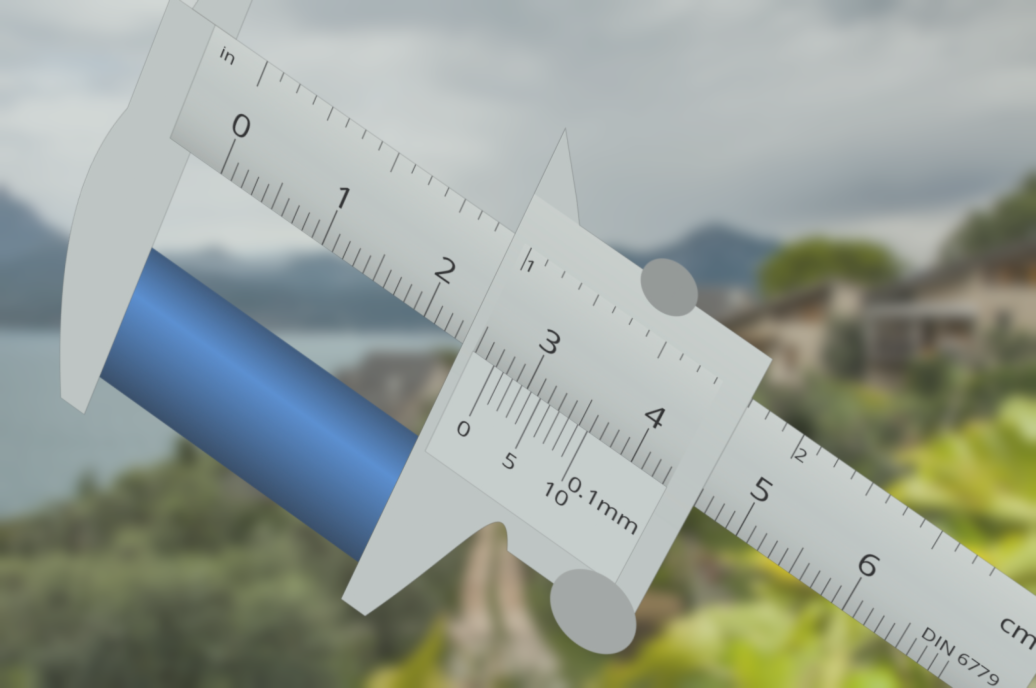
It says 26.8
